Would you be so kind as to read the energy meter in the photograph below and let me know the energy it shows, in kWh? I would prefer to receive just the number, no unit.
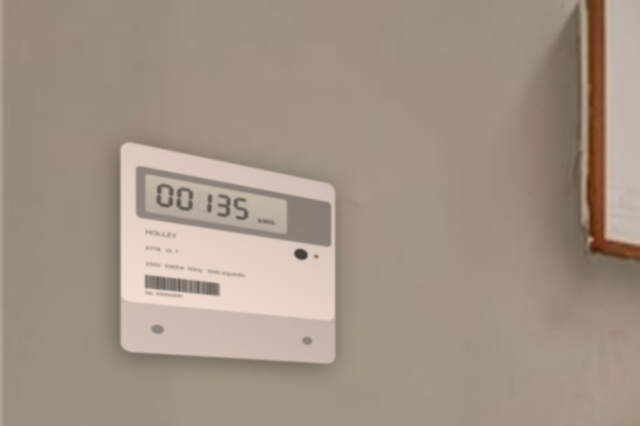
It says 135
